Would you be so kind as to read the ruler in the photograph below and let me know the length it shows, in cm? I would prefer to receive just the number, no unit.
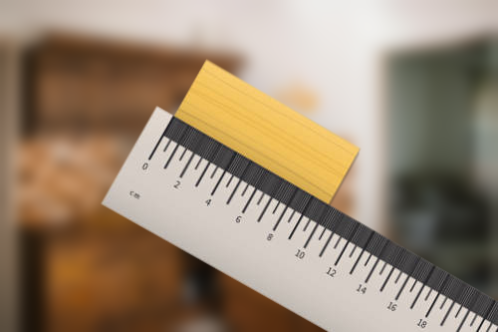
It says 10
